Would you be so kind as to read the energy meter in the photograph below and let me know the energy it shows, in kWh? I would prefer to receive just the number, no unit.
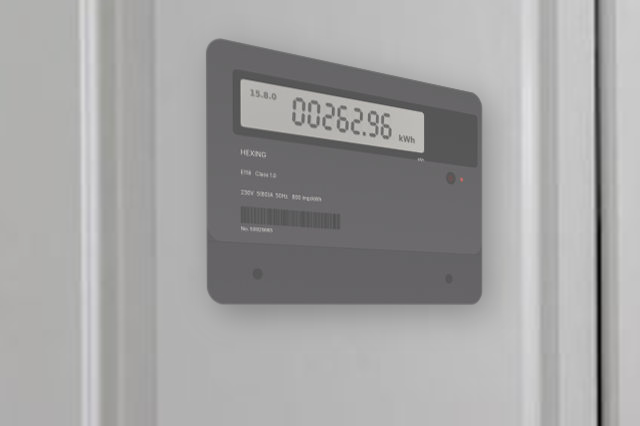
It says 262.96
